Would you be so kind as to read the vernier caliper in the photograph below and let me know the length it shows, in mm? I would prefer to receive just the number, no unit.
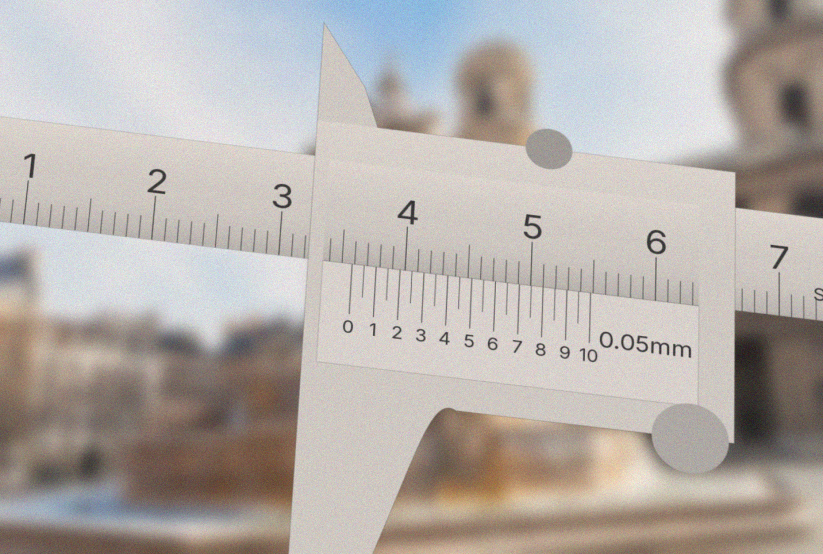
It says 35.8
